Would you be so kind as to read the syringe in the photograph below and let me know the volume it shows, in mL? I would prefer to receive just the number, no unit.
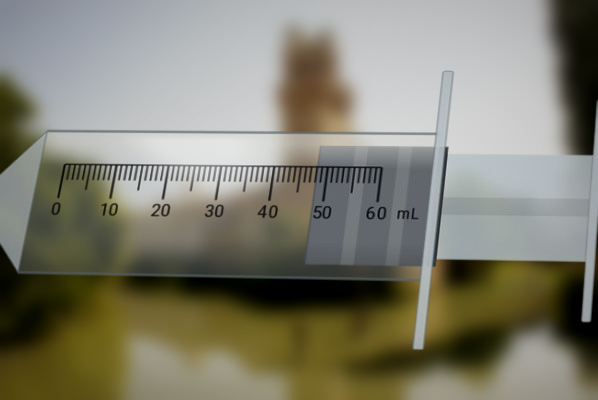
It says 48
